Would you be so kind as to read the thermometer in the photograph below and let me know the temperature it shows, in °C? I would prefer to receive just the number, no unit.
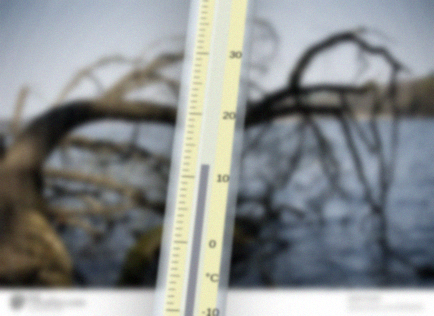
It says 12
